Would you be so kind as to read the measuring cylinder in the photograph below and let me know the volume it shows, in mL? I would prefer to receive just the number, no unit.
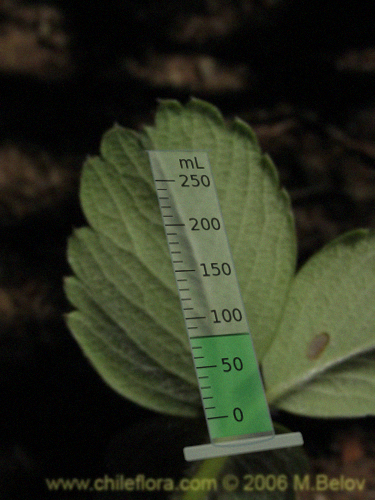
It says 80
